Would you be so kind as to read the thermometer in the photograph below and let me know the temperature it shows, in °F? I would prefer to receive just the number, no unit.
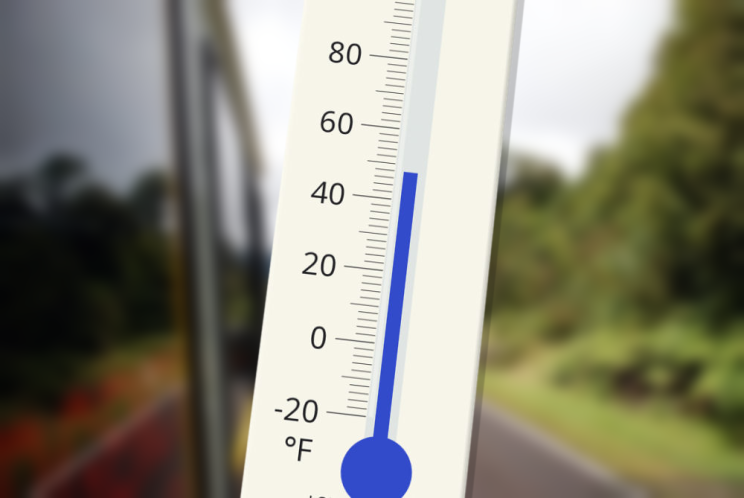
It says 48
